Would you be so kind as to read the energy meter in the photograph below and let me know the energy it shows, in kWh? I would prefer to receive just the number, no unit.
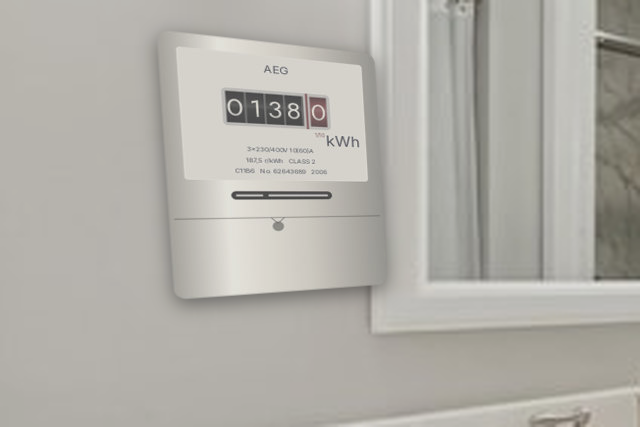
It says 138.0
